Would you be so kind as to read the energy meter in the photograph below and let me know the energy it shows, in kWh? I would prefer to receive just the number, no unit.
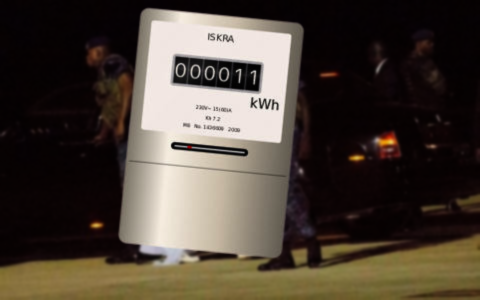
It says 11
